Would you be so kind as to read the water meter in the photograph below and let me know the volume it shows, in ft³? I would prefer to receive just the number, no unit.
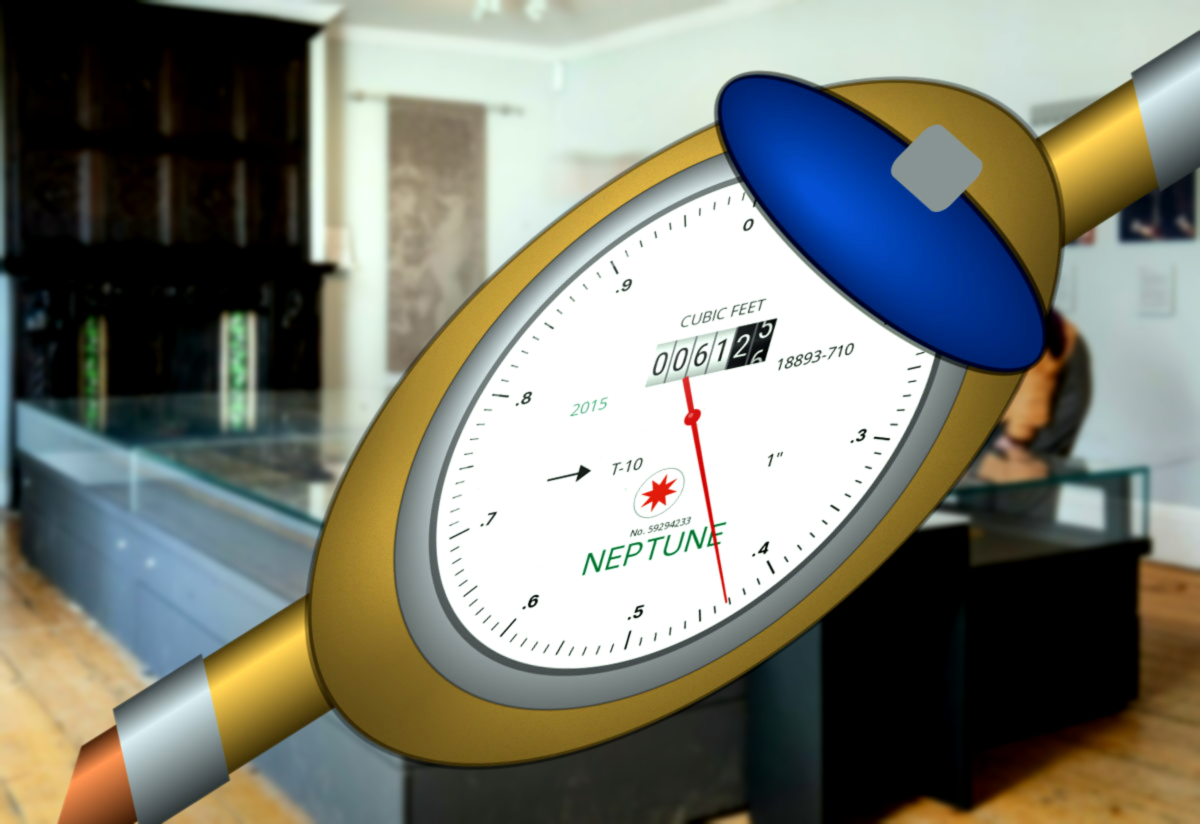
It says 6125.43
